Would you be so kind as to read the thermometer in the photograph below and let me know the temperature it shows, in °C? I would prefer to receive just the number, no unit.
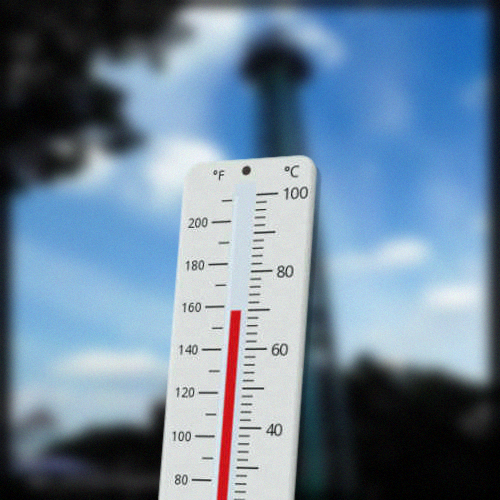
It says 70
